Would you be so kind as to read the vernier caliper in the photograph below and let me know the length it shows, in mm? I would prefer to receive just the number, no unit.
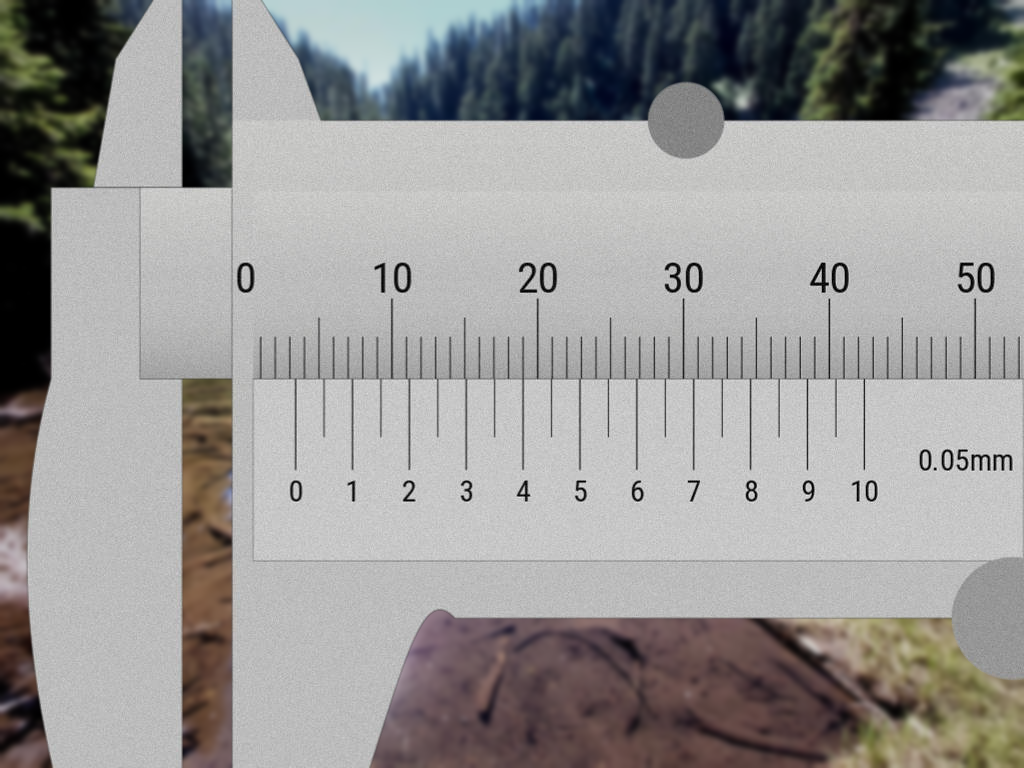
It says 3.4
